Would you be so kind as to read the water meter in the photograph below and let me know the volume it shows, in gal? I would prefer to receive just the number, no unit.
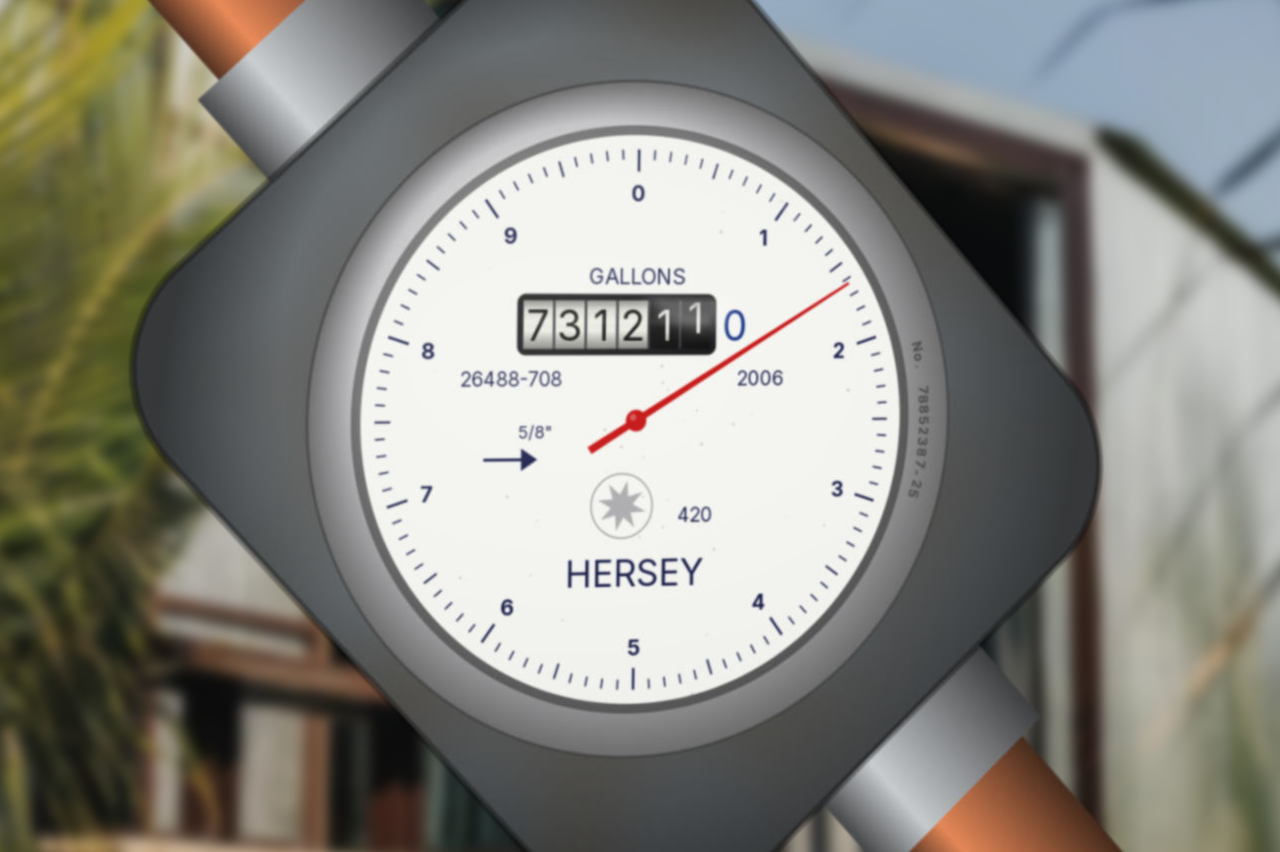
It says 7312111.6
